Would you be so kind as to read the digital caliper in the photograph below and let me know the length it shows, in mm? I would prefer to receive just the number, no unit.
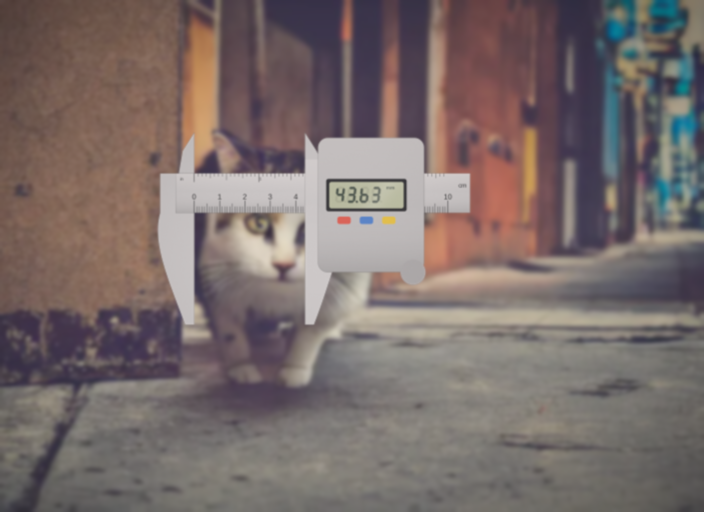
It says 43.63
